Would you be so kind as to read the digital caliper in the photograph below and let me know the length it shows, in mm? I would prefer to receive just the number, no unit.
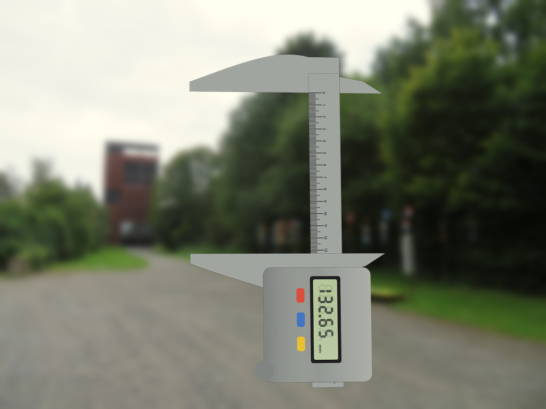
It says 132.65
